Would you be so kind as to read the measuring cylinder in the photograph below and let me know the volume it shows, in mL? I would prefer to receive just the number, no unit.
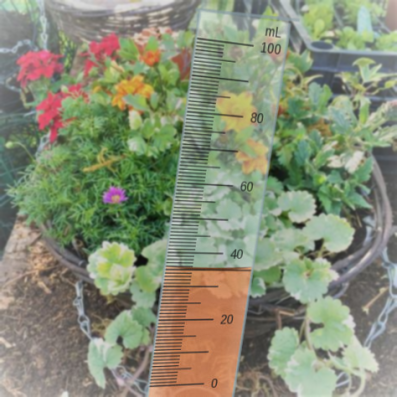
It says 35
